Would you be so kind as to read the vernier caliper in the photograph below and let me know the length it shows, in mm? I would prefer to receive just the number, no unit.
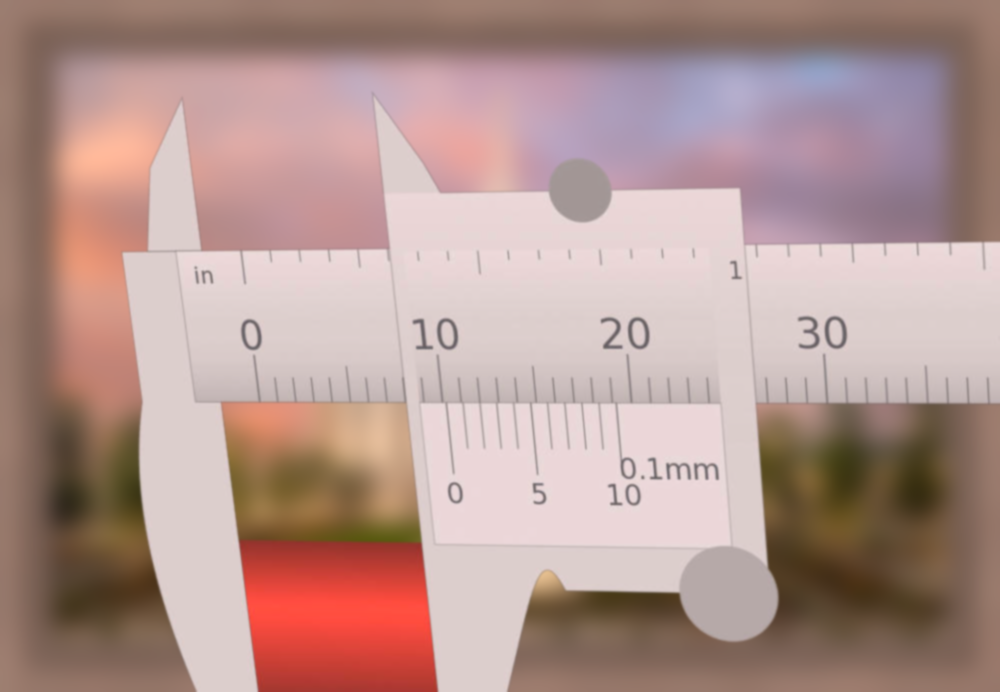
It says 10.2
